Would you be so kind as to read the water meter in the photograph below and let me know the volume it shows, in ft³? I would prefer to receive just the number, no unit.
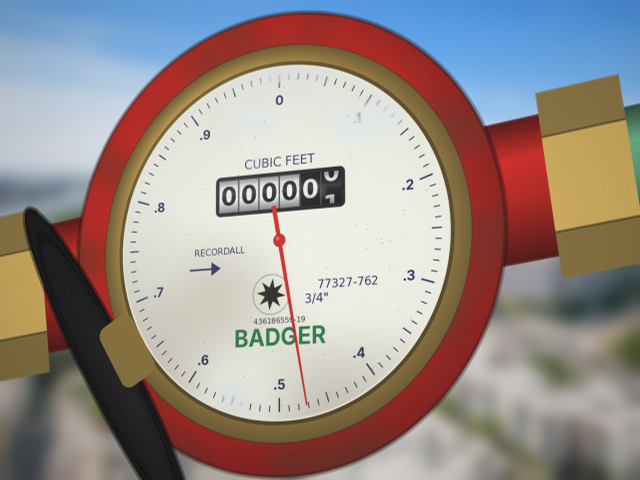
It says 0.47
